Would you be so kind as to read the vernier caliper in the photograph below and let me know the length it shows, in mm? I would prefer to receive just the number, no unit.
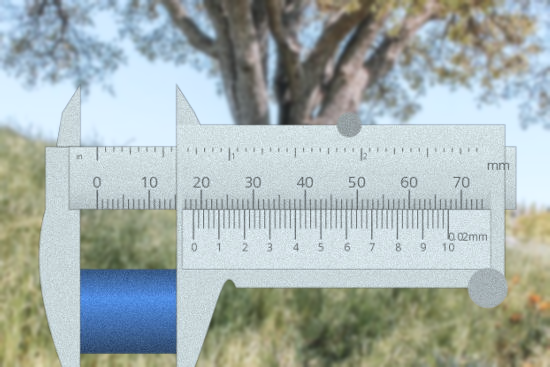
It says 18.5
